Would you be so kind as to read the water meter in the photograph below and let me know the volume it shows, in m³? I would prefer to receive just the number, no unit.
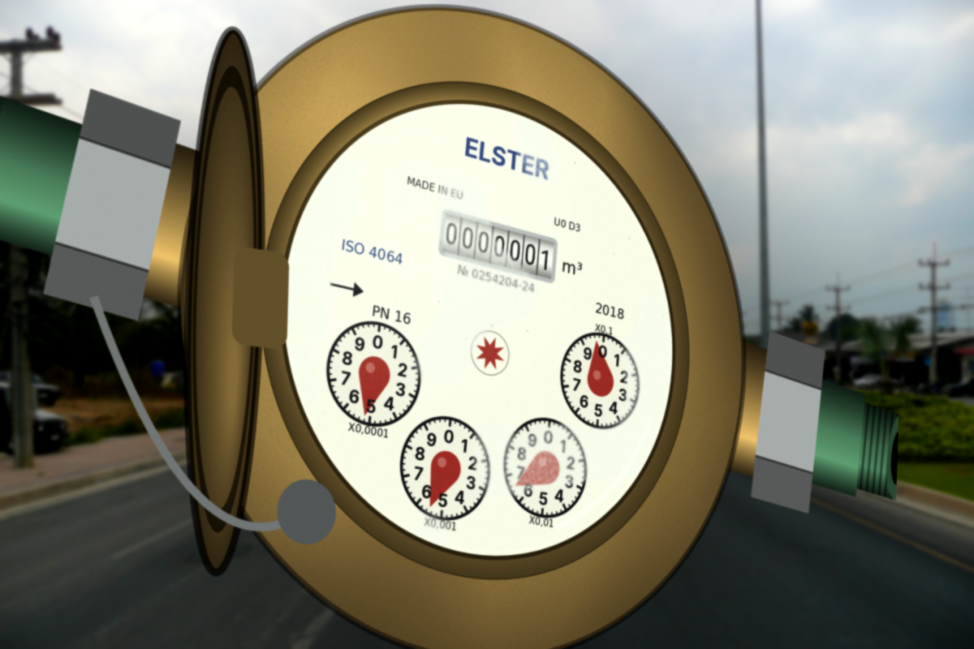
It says 0.9655
